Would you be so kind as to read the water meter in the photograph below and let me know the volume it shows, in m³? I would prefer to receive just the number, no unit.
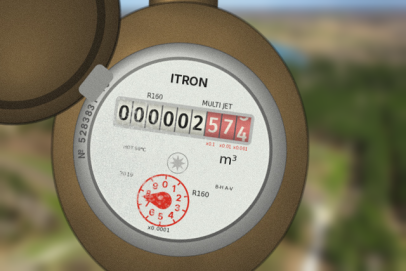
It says 2.5737
